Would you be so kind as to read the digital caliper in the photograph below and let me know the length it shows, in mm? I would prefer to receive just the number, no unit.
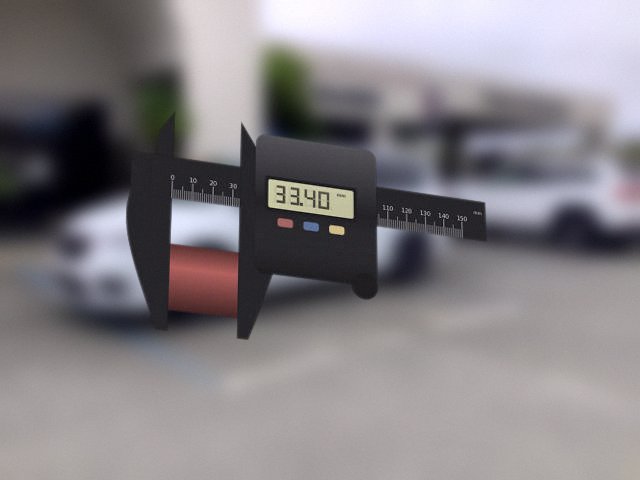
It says 33.40
